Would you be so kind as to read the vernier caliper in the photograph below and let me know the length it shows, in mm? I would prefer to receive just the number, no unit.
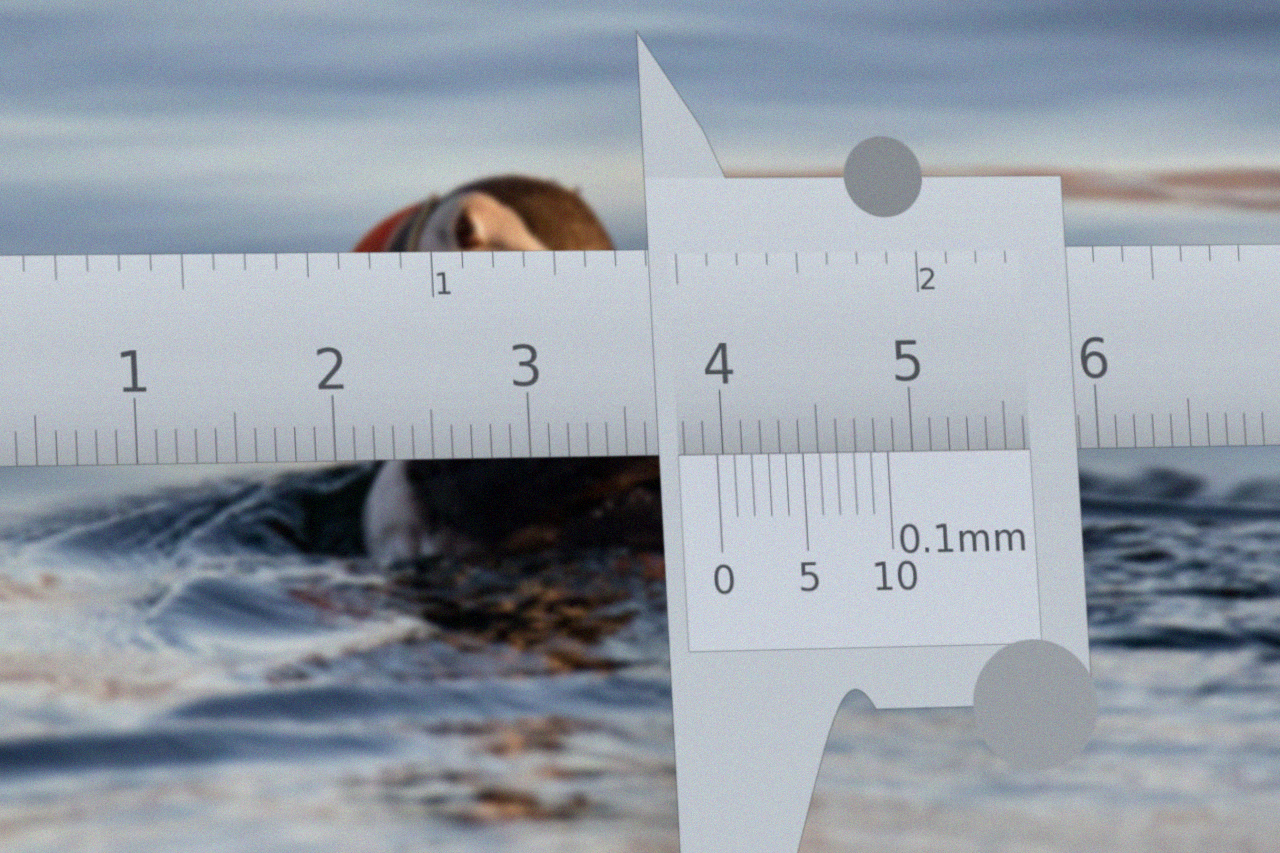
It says 39.7
